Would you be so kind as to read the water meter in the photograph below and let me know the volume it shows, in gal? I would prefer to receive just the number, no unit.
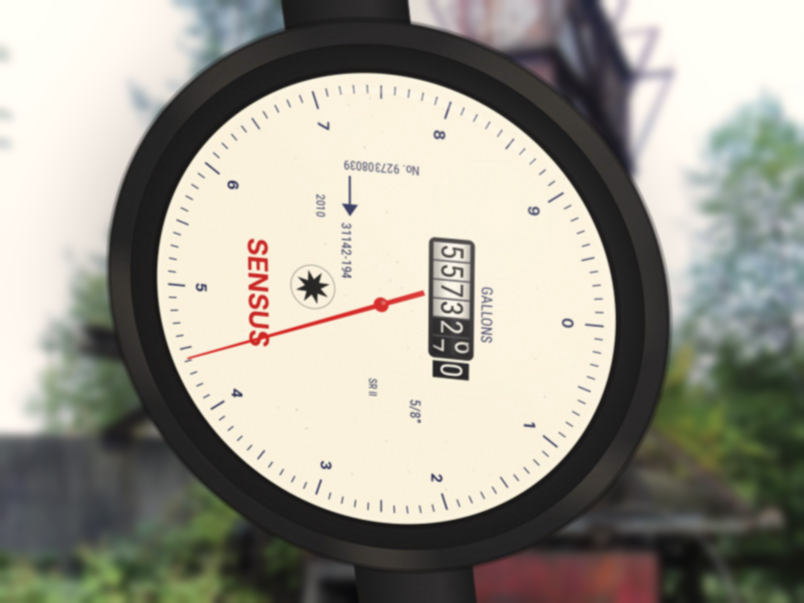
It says 5573264.4
